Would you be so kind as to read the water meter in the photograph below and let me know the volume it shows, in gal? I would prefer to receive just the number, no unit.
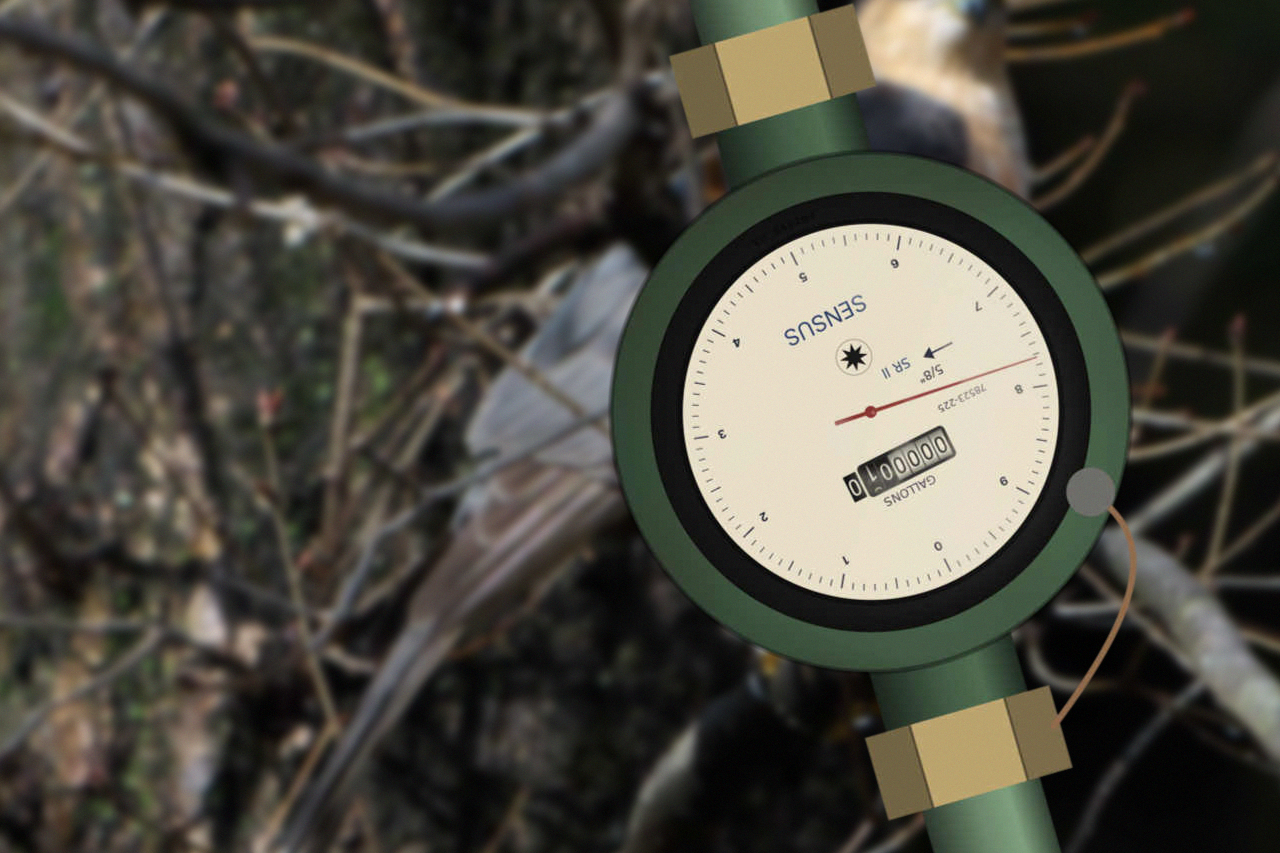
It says 7.7
